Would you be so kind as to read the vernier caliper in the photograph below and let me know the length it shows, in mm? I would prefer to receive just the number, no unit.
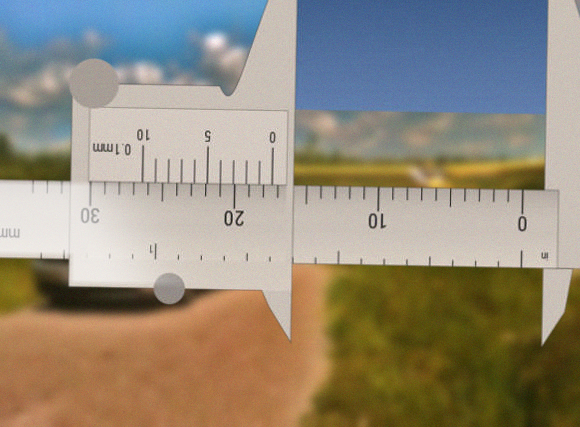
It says 17.4
